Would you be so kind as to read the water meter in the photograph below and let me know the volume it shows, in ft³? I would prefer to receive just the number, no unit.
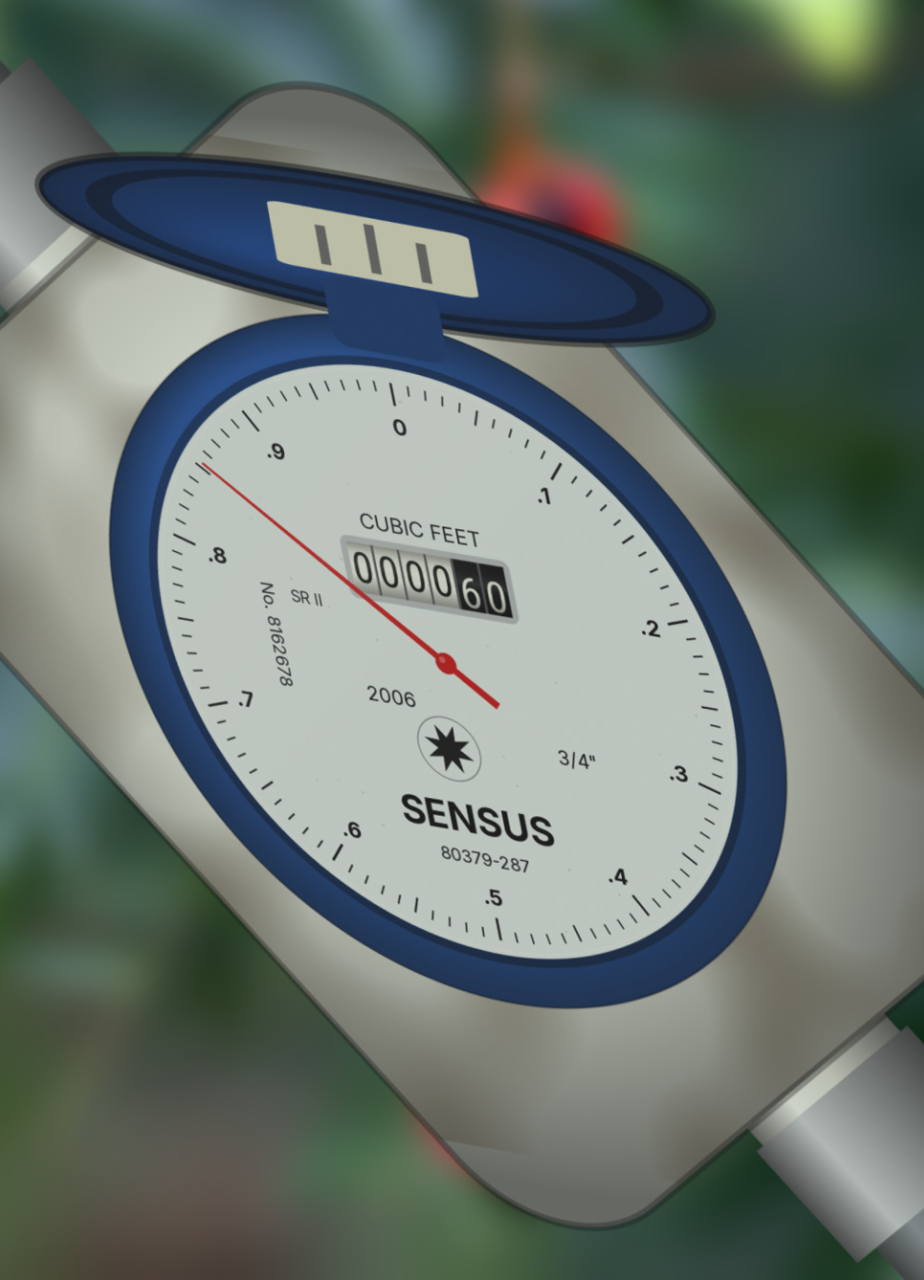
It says 59.85
